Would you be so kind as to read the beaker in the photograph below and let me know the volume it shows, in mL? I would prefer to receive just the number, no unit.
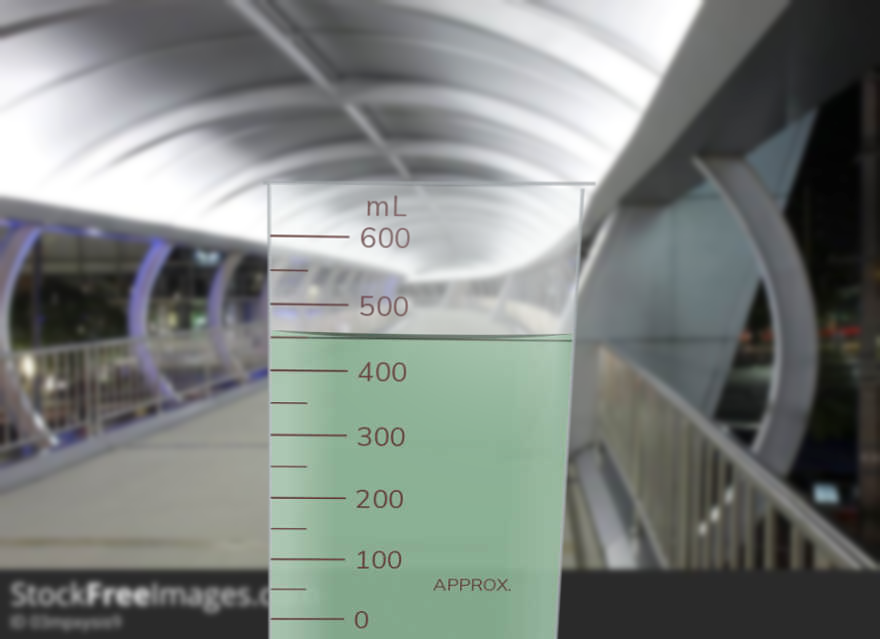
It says 450
